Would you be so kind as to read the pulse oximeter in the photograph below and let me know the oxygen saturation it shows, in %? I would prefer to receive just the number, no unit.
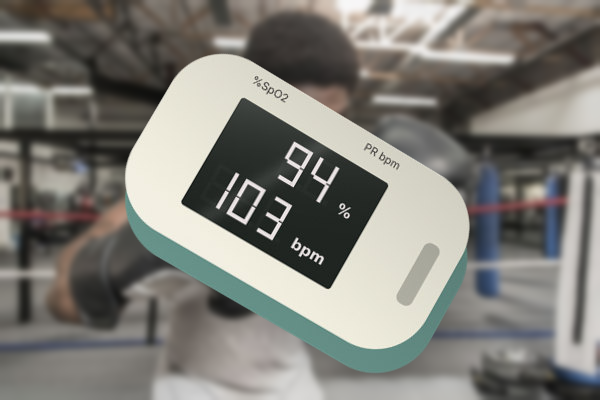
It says 94
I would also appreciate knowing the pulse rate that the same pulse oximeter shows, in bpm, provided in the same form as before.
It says 103
